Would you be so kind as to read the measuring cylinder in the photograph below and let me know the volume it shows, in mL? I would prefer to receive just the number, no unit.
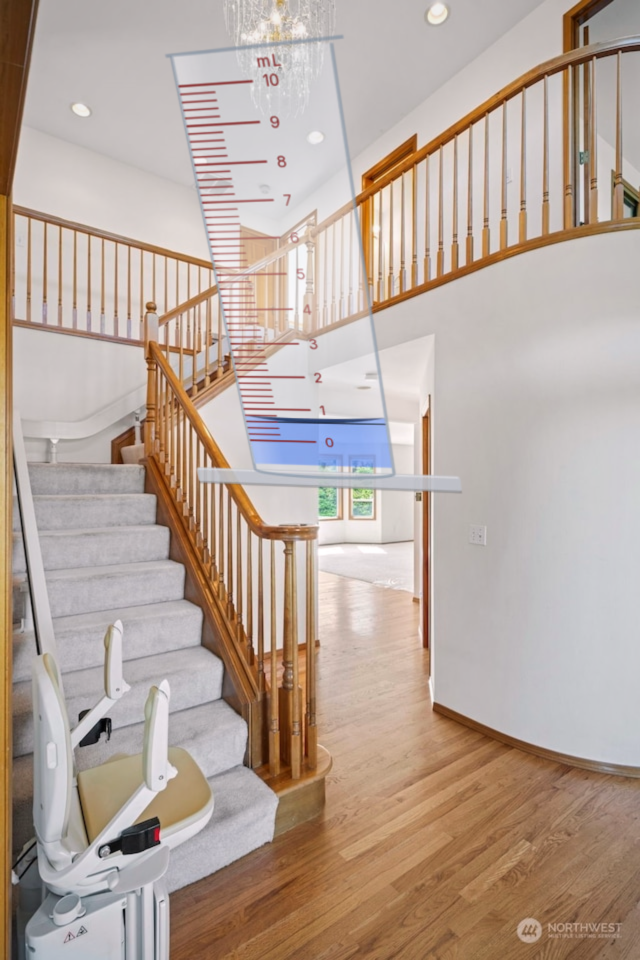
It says 0.6
